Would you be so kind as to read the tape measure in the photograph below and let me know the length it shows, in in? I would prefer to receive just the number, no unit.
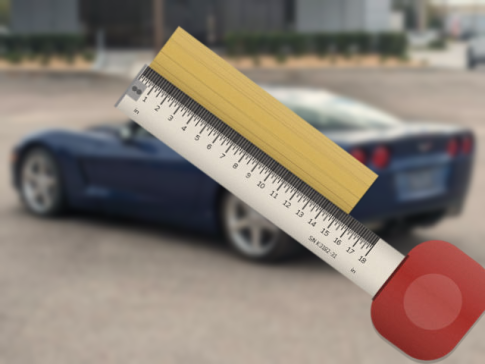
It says 15.5
